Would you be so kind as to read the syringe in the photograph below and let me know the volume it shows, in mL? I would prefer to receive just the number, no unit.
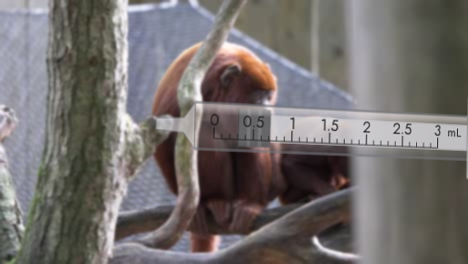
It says 0.3
